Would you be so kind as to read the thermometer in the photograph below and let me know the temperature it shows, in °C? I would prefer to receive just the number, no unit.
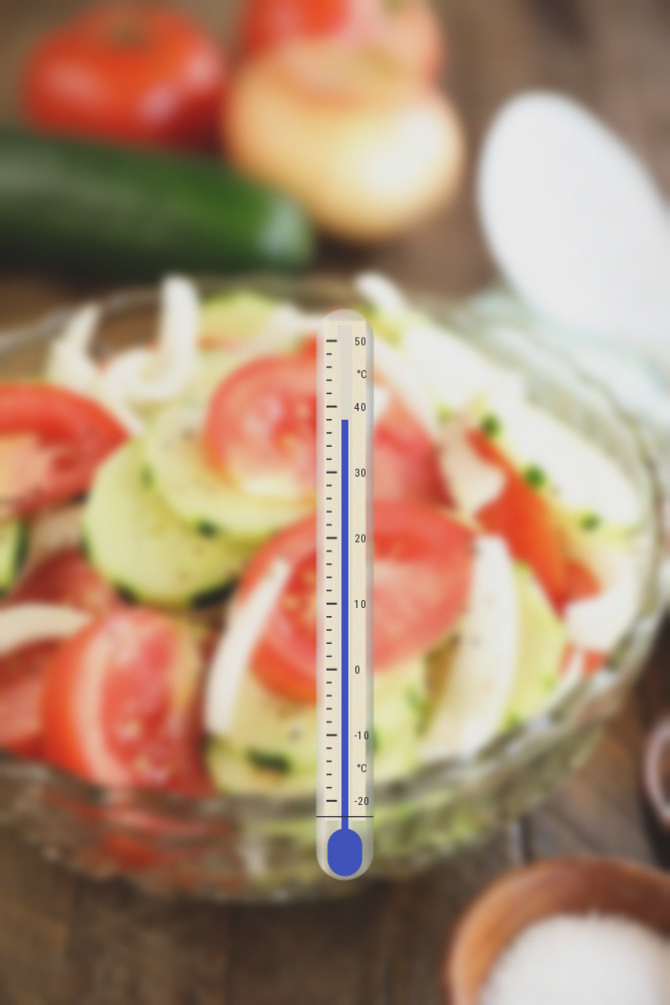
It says 38
